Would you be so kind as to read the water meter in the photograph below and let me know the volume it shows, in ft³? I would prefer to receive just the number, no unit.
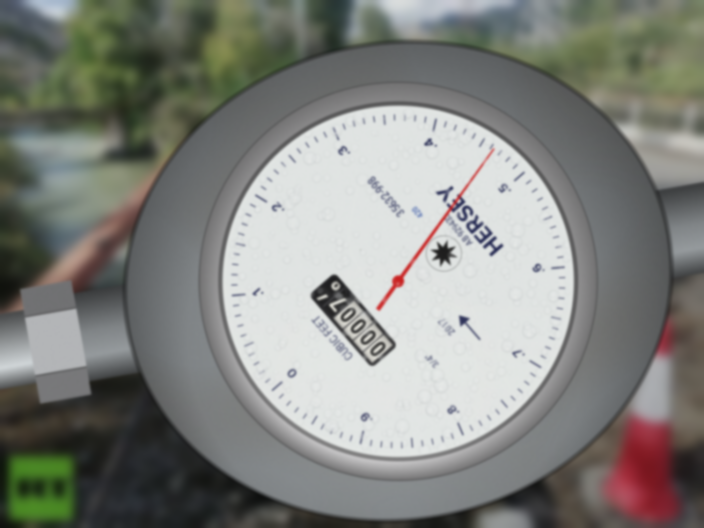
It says 77.46
